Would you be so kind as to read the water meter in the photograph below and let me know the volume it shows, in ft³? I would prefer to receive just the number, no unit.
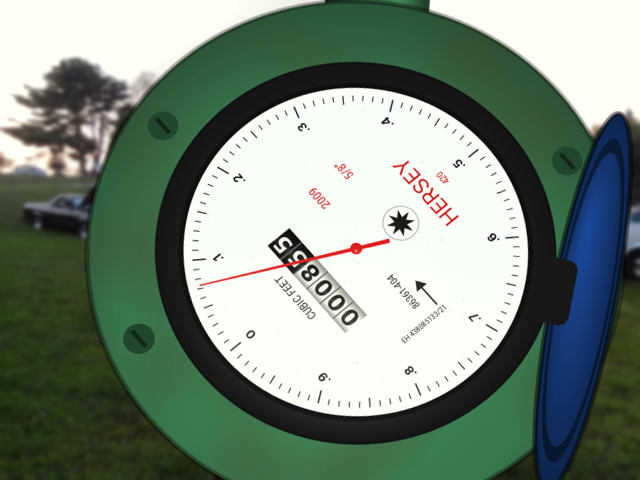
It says 855.07
